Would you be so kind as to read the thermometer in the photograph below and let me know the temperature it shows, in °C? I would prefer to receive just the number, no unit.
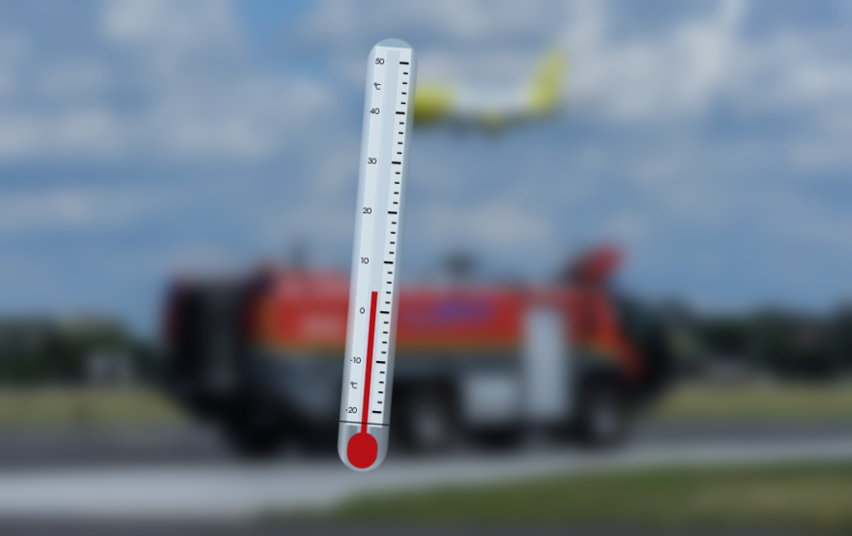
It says 4
